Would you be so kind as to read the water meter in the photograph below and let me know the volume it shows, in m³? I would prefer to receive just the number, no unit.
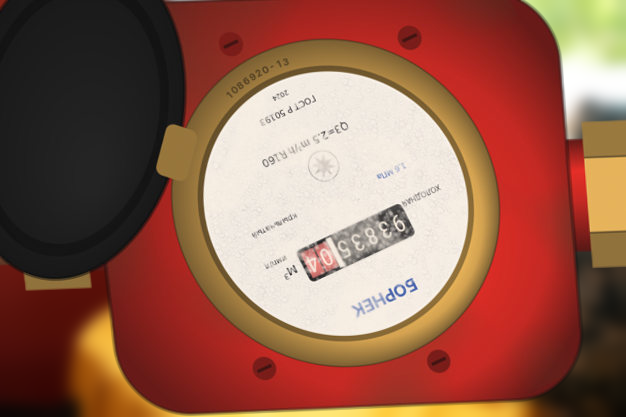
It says 93835.04
